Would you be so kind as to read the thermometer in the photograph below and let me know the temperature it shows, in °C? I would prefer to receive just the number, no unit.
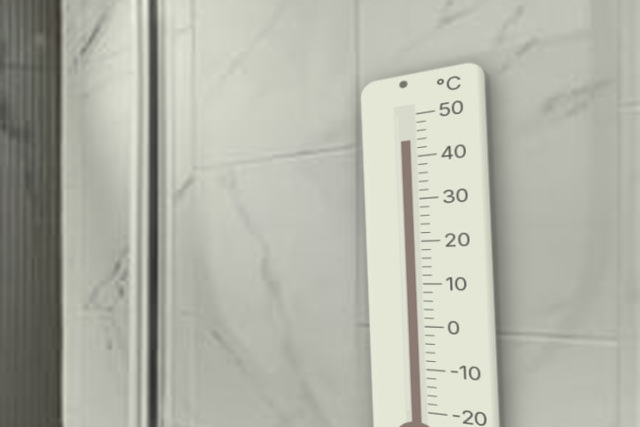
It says 44
